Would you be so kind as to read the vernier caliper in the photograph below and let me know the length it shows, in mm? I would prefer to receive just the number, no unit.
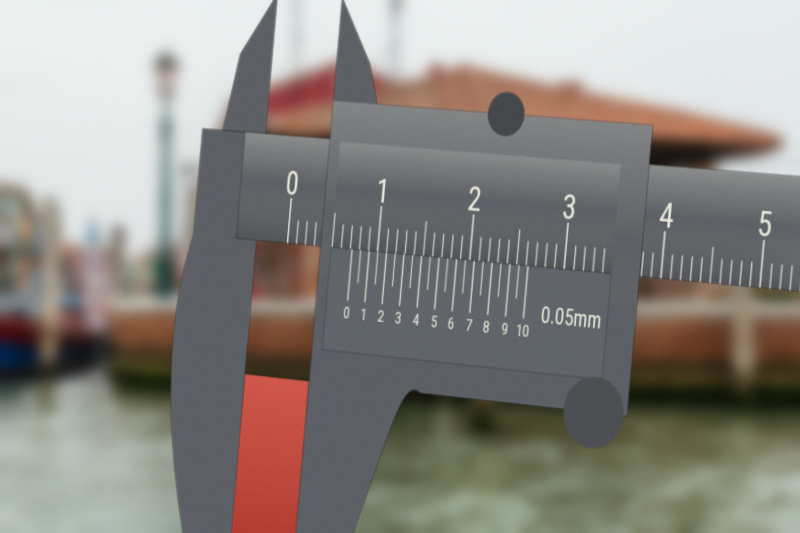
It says 7.2
